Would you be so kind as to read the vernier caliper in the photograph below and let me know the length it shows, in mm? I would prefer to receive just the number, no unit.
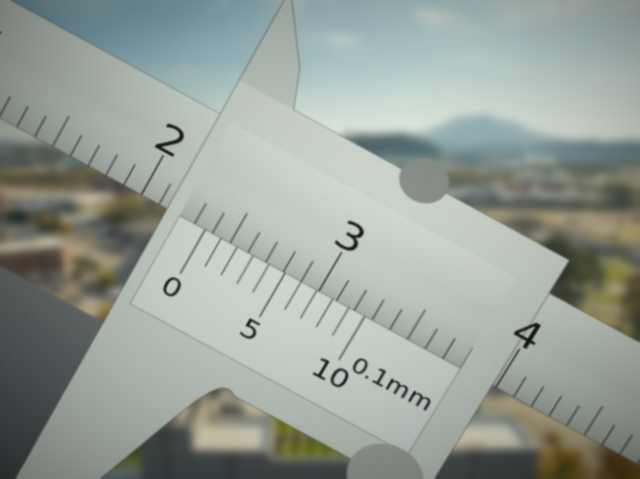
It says 23.6
